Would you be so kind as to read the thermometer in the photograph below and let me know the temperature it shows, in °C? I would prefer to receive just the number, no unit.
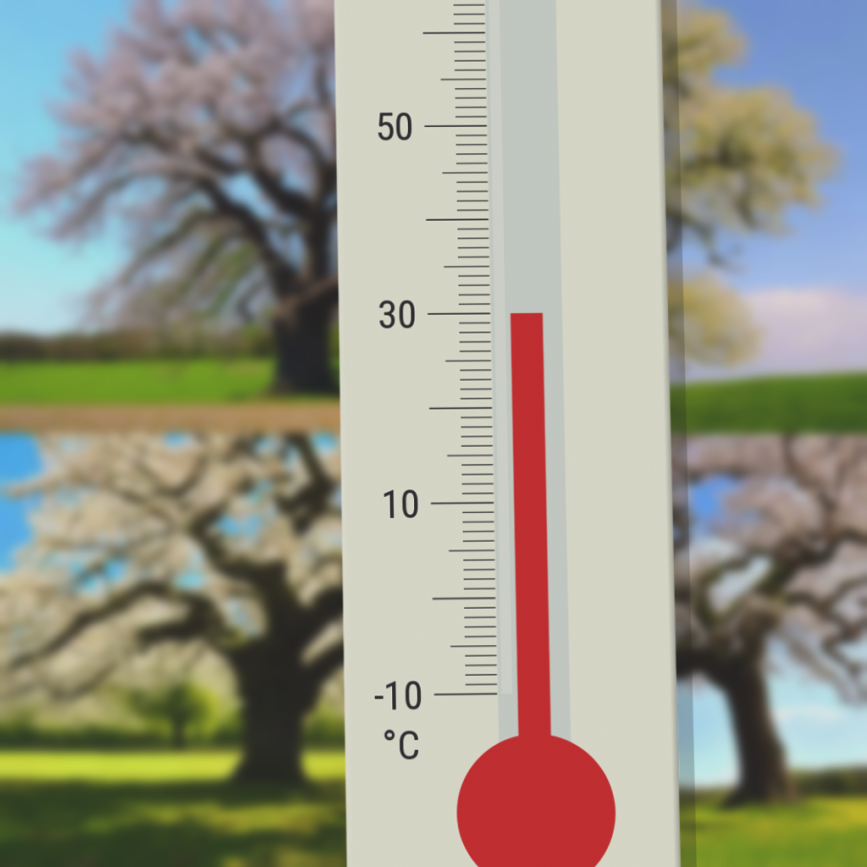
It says 30
